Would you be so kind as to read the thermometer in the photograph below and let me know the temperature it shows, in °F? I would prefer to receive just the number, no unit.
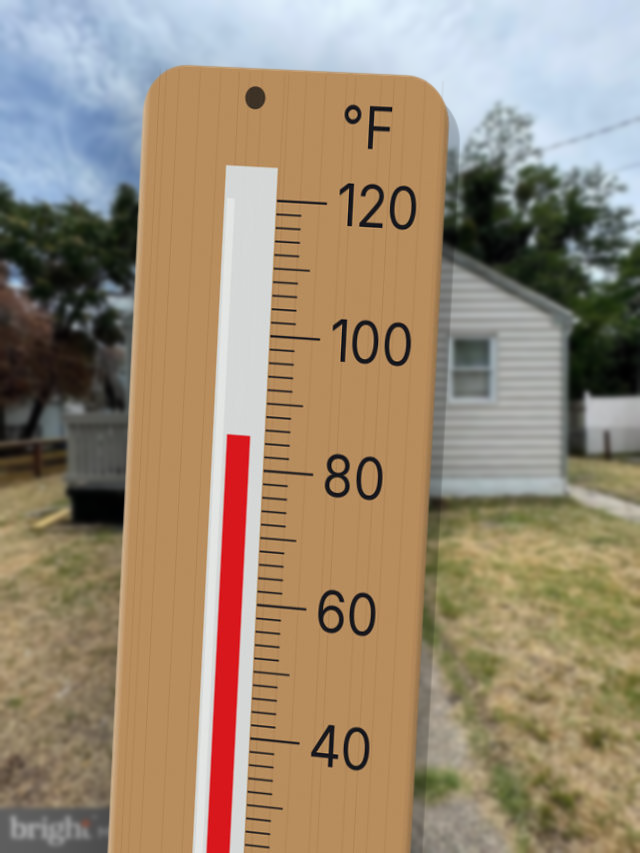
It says 85
